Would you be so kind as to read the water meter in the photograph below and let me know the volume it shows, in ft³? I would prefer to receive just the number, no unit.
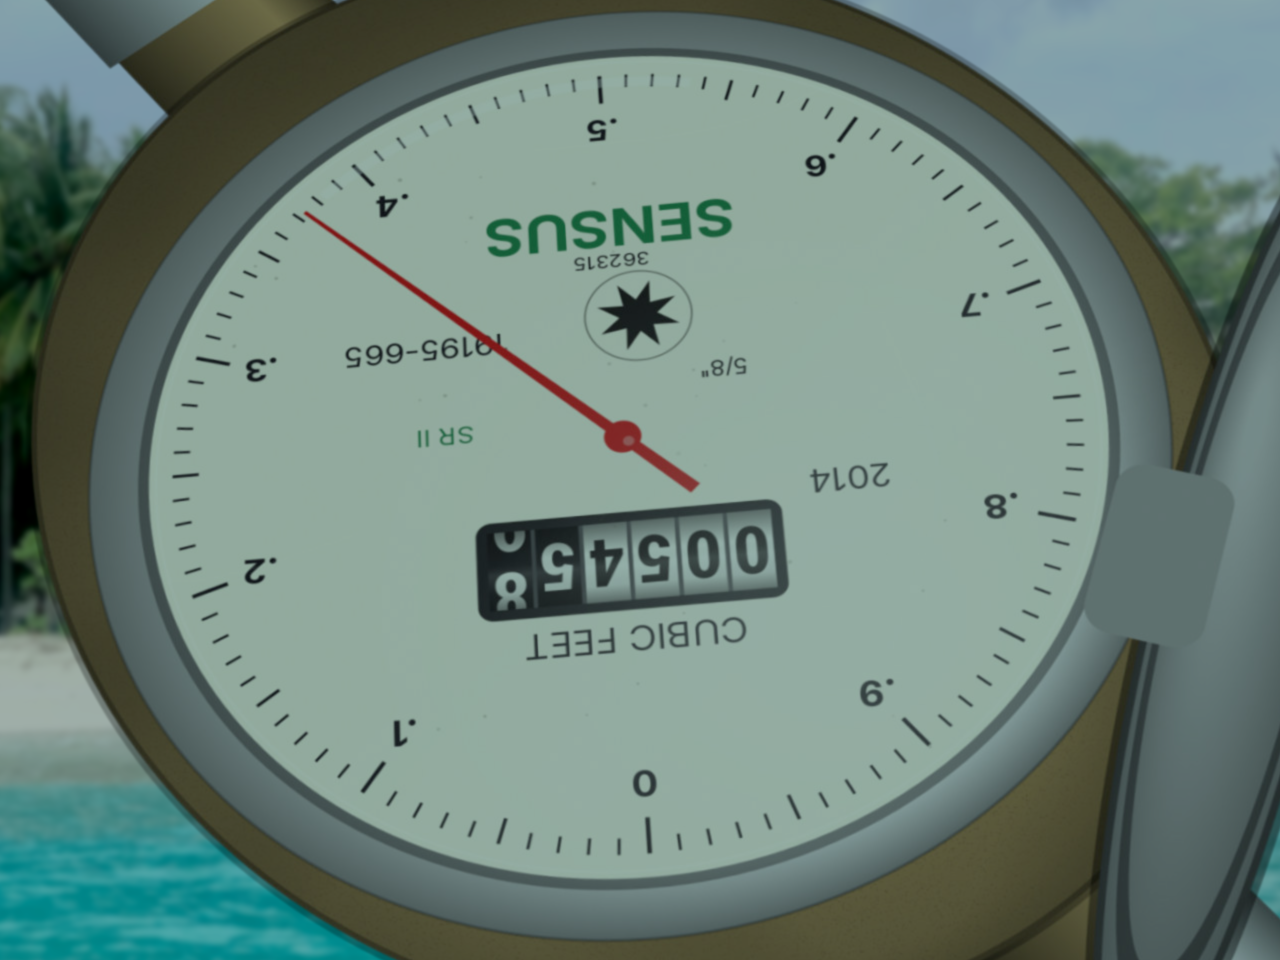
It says 5458.37
